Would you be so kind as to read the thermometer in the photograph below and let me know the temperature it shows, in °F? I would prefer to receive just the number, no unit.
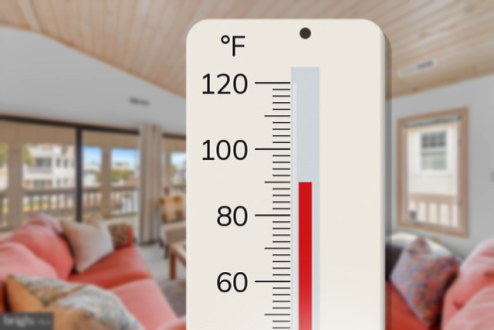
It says 90
